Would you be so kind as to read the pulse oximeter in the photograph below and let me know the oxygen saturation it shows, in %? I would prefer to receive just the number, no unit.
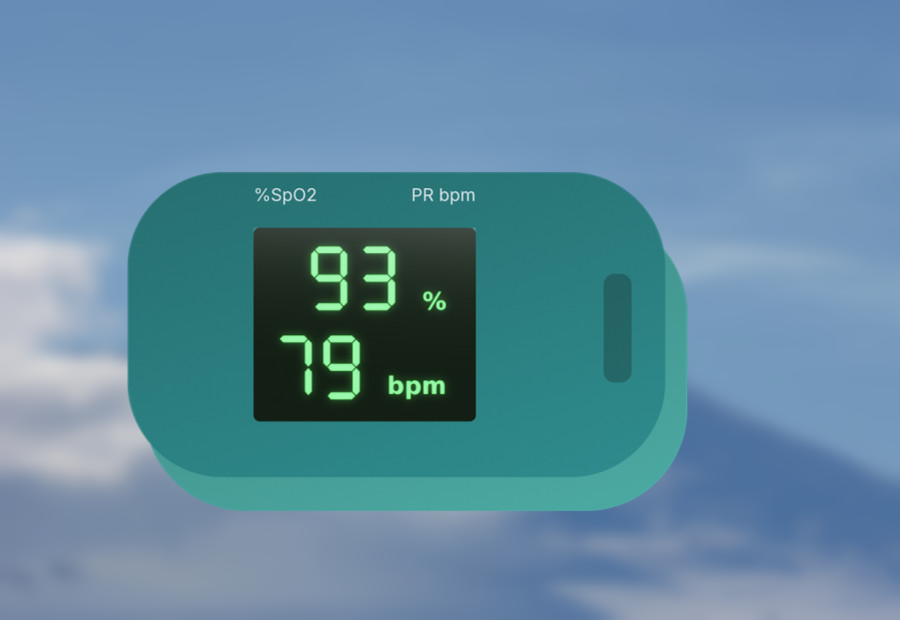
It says 93
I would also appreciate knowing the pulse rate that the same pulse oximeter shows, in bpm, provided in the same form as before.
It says 79
